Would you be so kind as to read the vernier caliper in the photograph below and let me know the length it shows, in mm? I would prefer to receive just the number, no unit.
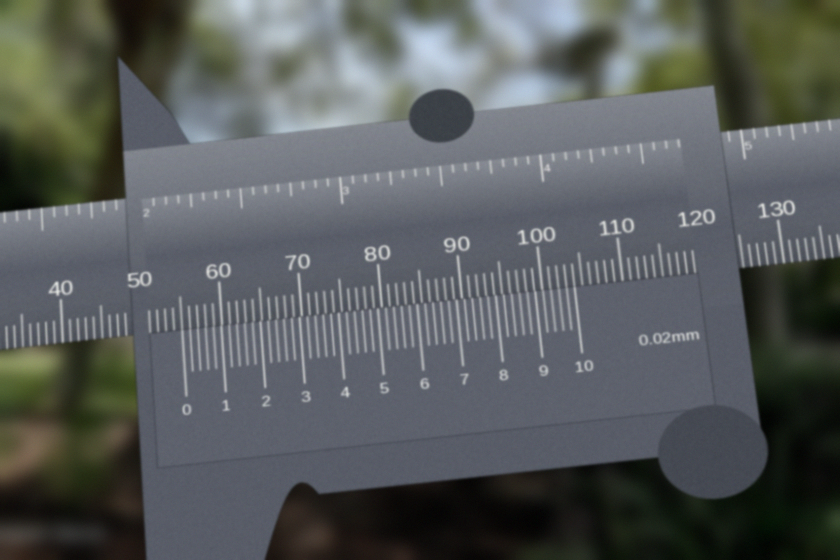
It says 55.0
